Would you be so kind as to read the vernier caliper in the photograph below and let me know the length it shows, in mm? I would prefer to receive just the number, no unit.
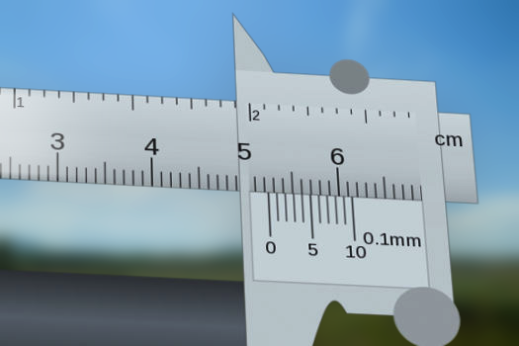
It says 52.4
